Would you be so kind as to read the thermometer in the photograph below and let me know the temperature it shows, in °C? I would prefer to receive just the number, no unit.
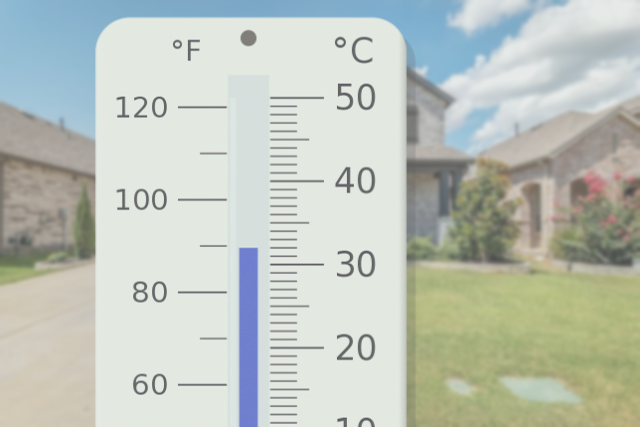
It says 32
